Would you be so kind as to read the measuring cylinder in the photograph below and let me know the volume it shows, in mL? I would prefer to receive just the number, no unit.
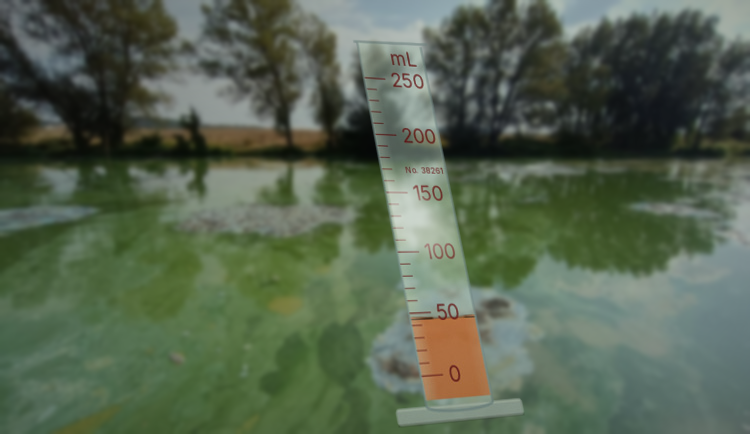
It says 45
